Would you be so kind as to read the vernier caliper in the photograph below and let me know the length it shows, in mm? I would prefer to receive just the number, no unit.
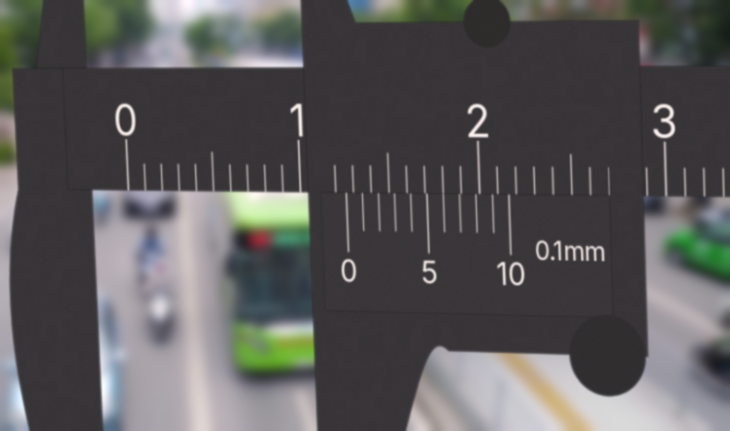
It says 12.6
